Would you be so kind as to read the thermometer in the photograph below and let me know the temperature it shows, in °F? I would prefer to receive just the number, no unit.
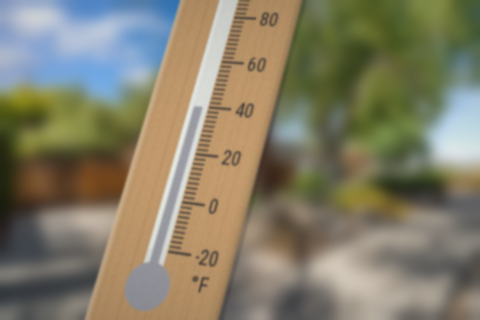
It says 40
